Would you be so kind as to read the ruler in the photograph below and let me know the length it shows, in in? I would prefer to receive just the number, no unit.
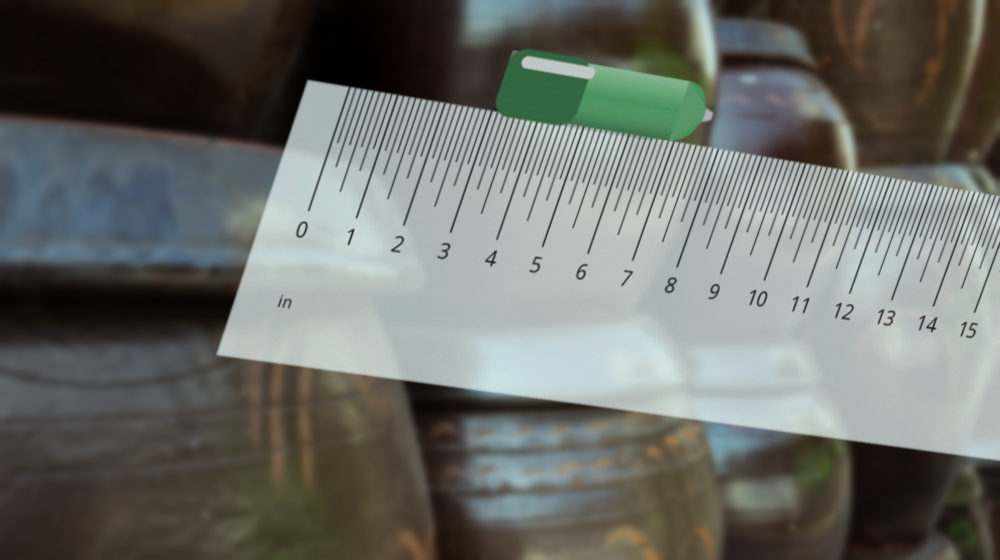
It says 4.625
